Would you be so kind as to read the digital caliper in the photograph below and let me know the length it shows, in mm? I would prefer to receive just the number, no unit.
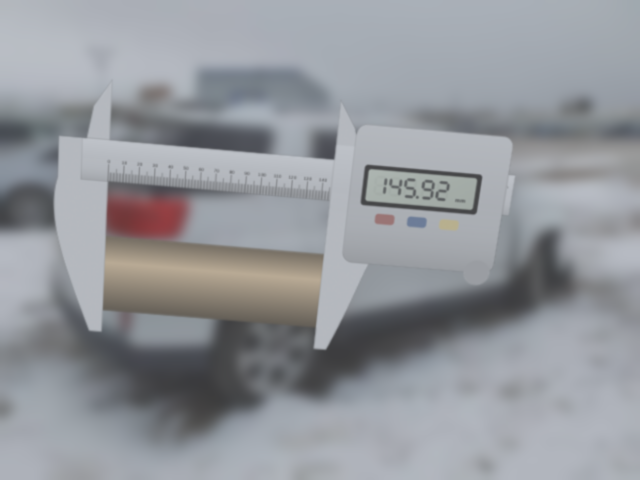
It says 145.92
